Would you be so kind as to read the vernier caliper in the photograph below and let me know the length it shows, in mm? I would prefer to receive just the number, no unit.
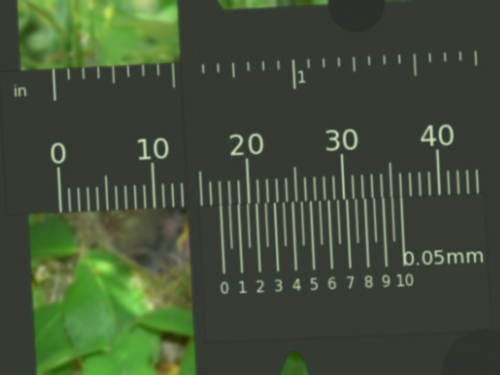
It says 17.0
